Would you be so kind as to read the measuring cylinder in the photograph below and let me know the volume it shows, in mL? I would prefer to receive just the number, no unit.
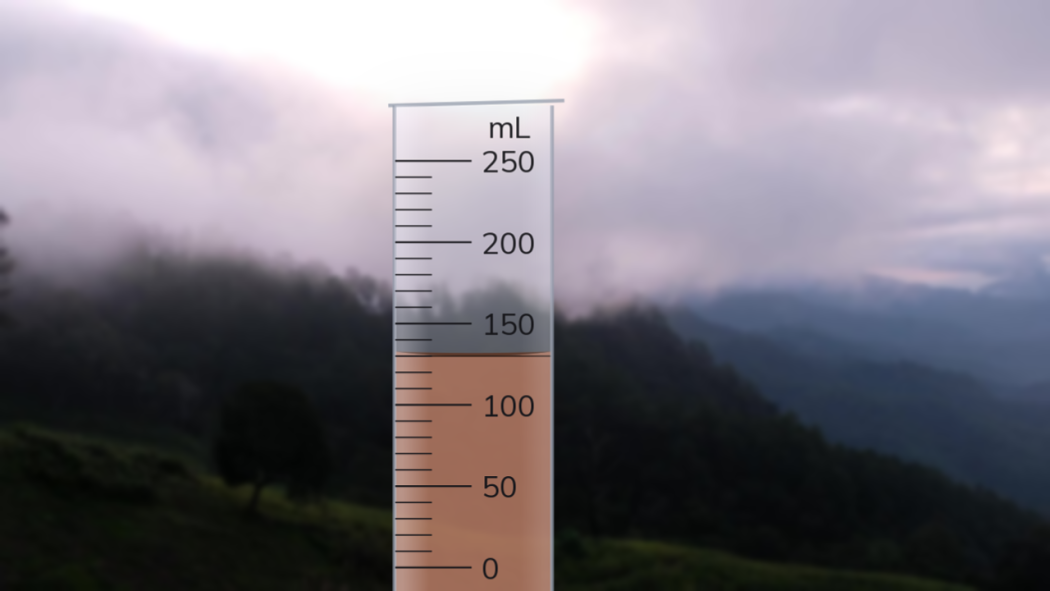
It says 130
